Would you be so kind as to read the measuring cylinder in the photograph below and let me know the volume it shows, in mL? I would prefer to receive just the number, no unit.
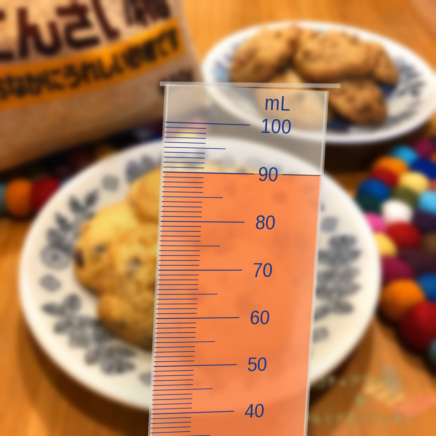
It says 90
